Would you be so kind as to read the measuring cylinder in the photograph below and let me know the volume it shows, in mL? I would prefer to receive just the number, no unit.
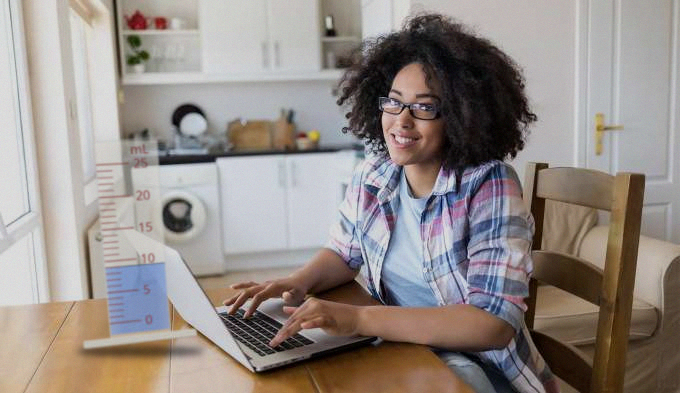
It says 9
